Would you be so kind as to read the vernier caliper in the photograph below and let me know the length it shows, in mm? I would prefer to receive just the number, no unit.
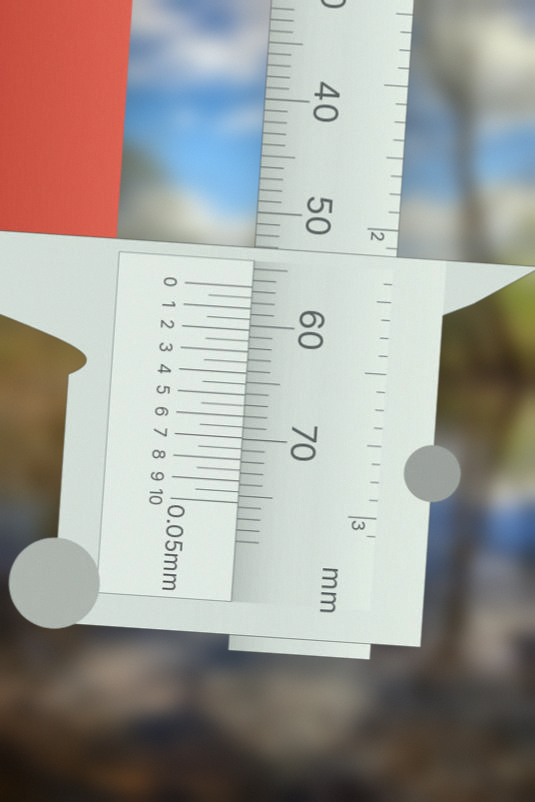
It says 56.6
